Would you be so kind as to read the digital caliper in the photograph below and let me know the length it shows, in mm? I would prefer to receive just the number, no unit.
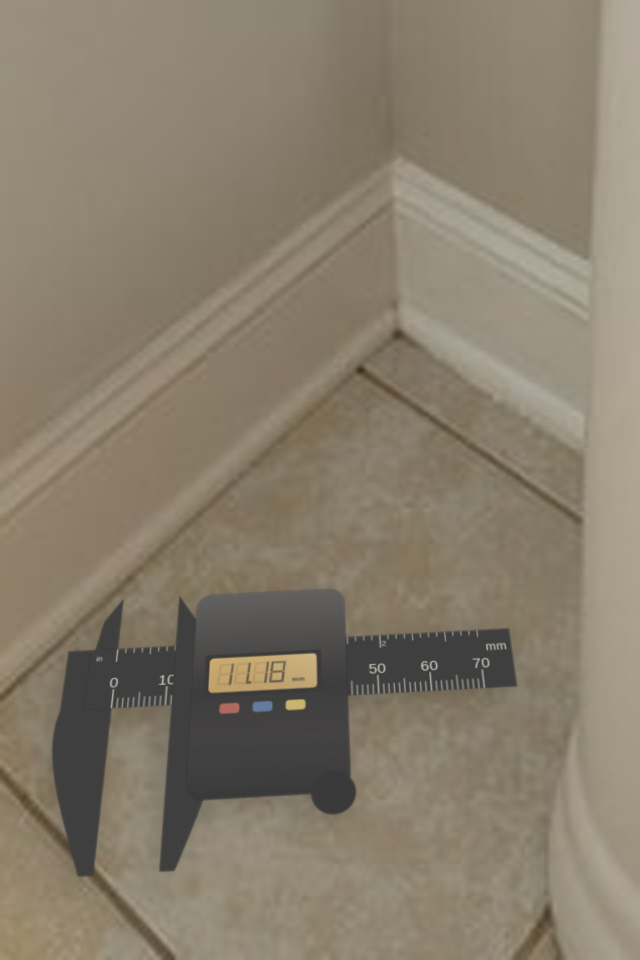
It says 11.18
